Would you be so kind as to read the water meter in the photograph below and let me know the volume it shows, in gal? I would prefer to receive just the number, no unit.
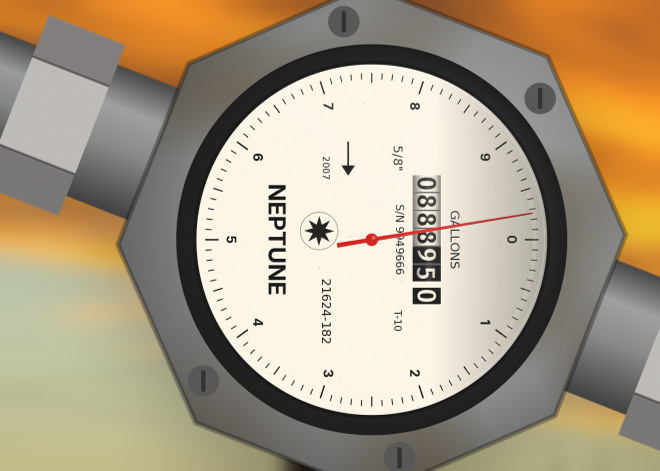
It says 888949.7
